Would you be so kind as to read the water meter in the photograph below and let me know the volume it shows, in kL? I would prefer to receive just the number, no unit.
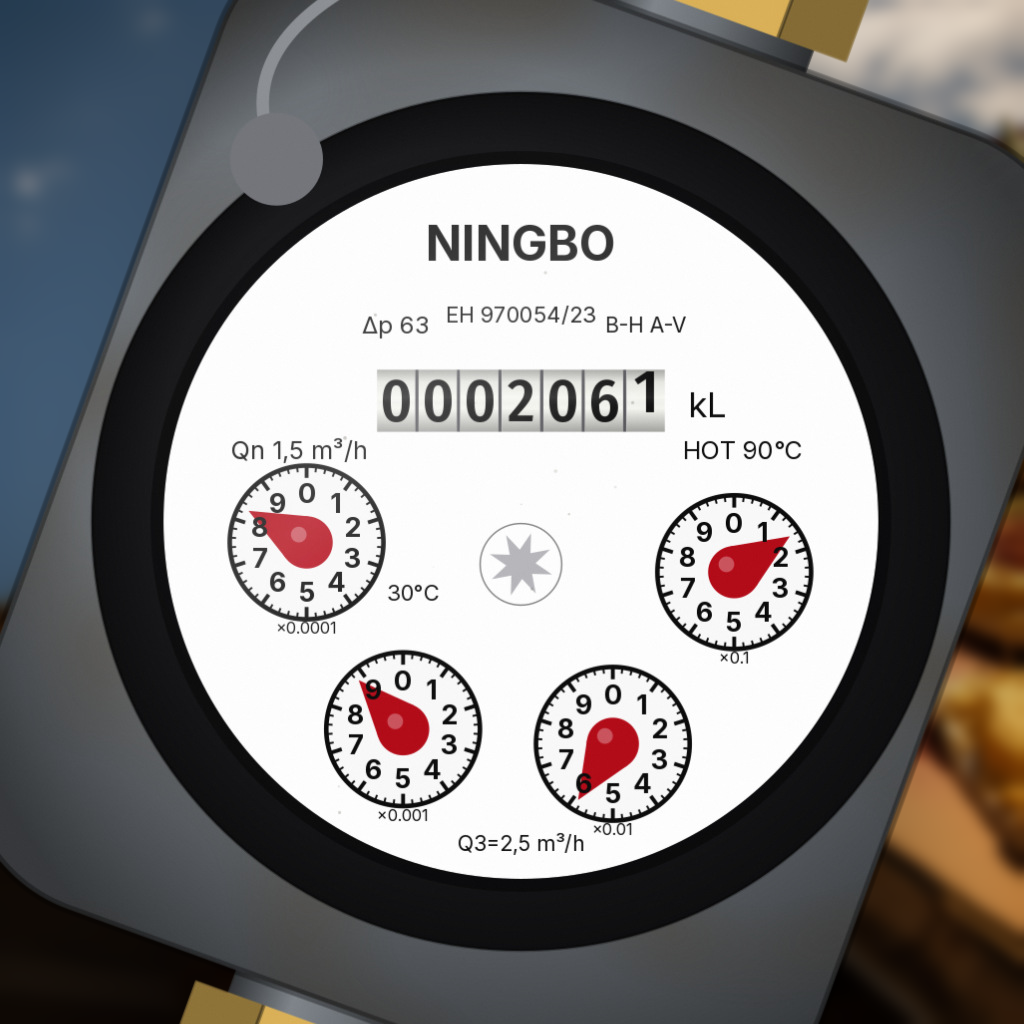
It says 2061.1588
